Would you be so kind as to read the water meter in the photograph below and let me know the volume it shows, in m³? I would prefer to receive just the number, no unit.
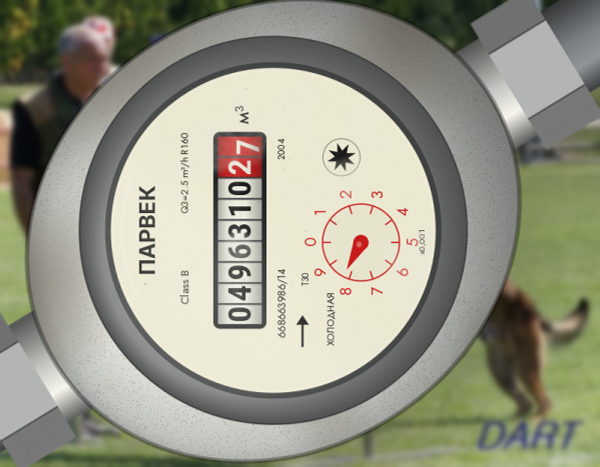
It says 496310.268
